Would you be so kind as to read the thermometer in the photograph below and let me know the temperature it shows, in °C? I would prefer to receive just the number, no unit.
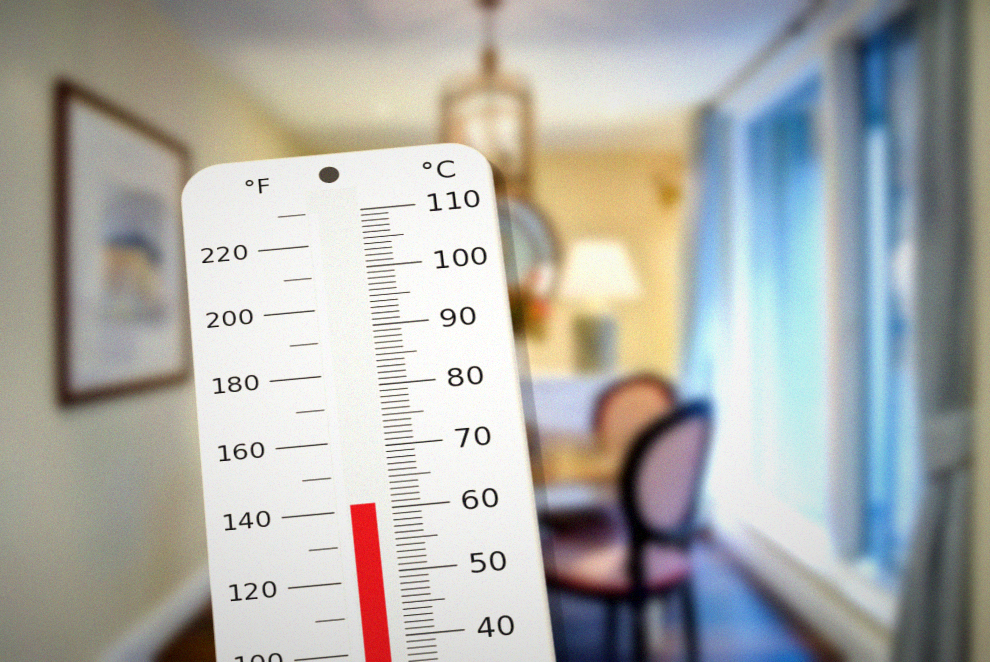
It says 61
